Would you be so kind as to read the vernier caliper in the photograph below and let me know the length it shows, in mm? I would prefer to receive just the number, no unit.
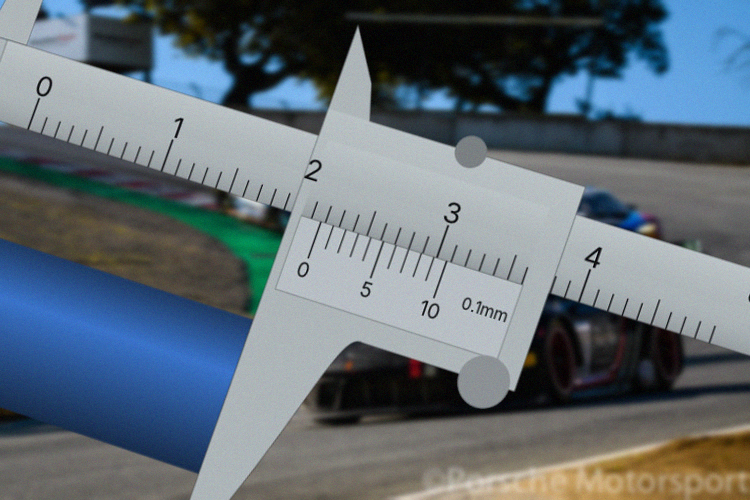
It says 21.7
